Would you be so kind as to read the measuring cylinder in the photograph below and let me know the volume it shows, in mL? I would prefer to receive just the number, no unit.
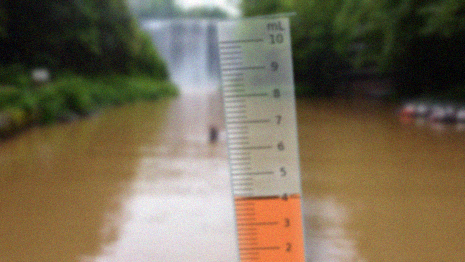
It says 4
